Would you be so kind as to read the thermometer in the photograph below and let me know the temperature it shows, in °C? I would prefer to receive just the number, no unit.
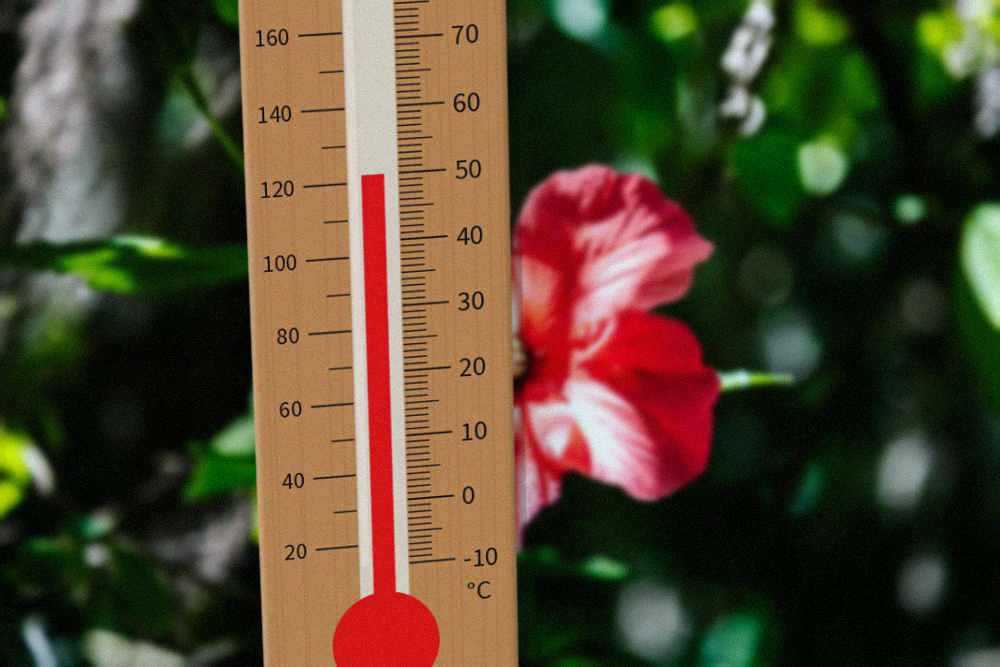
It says 50
